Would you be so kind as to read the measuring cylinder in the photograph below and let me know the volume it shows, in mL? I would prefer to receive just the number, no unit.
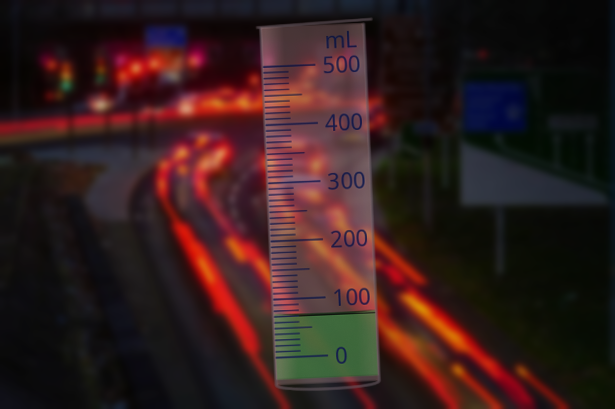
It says 70
